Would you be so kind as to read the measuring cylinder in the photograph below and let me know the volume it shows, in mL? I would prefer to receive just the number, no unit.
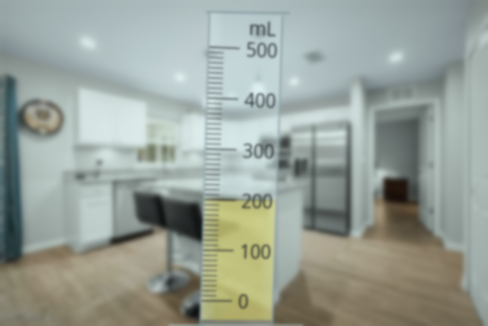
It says 200
